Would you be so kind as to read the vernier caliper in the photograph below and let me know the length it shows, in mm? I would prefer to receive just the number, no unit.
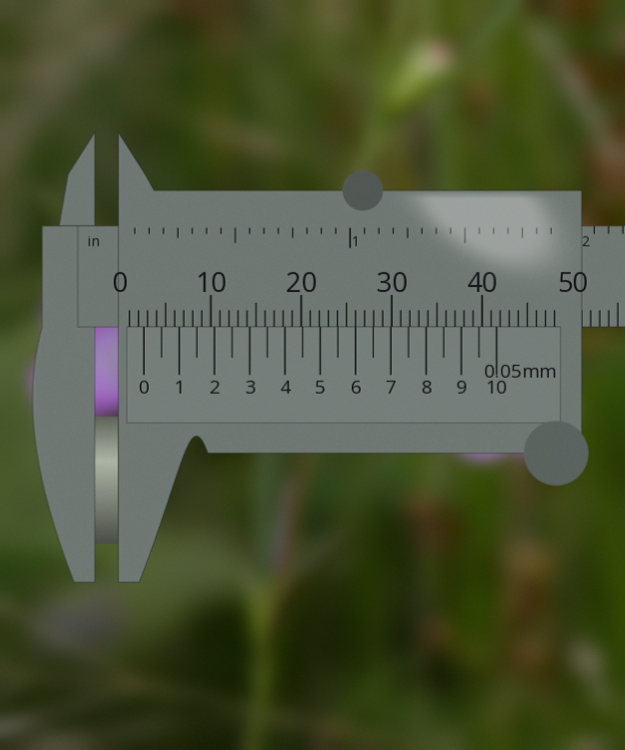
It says 2.6
